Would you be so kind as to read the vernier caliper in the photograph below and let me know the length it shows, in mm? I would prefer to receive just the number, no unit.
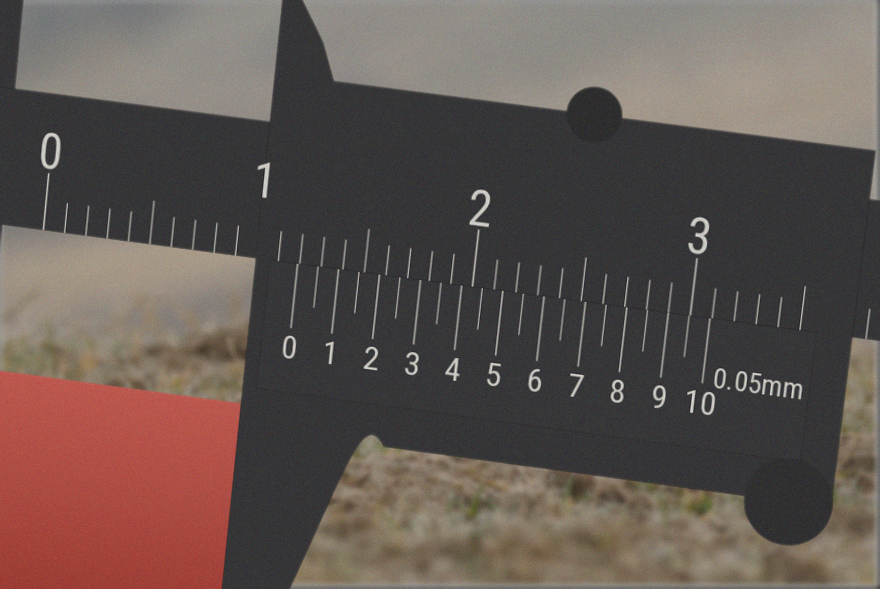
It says 11.9
